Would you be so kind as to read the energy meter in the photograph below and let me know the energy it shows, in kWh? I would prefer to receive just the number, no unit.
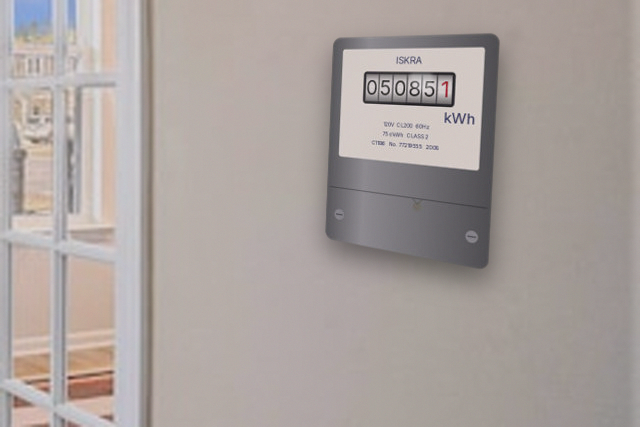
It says 5085.1
